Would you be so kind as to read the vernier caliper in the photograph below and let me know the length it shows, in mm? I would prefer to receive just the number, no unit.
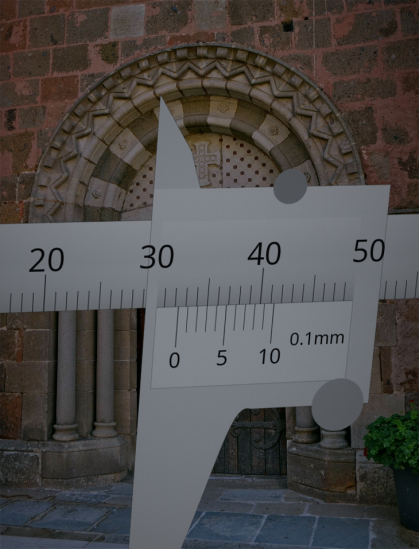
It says 32.3
